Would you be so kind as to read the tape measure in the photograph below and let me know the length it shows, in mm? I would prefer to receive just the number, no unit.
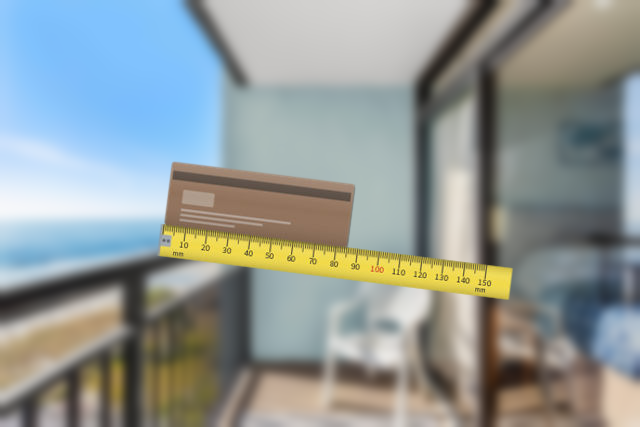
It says 85
